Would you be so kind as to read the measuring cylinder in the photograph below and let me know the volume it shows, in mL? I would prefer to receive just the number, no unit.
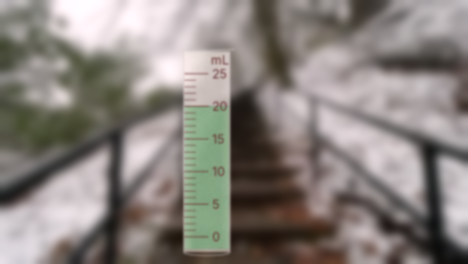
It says 20
